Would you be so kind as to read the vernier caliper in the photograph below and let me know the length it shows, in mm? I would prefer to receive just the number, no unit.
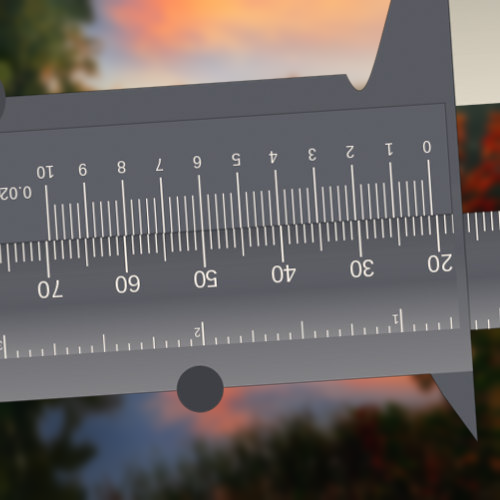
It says 20.6
